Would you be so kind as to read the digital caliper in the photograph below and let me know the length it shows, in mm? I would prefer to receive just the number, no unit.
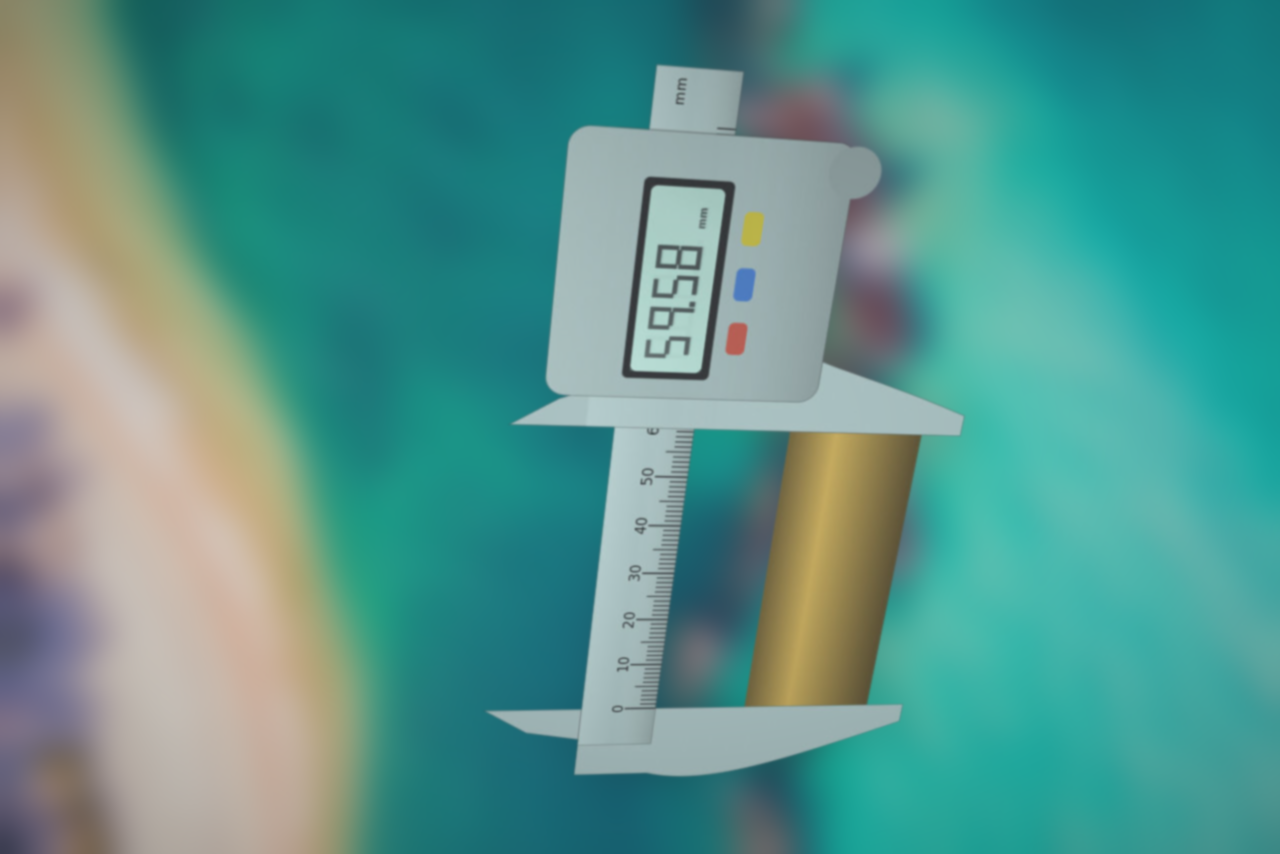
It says 59.58
